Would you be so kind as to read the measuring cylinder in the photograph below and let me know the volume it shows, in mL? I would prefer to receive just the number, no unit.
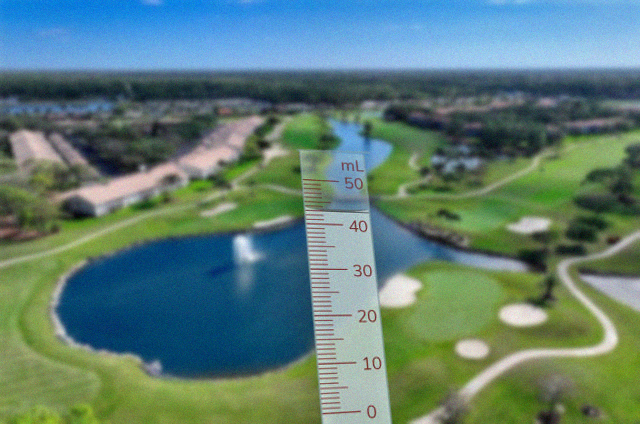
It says 43
